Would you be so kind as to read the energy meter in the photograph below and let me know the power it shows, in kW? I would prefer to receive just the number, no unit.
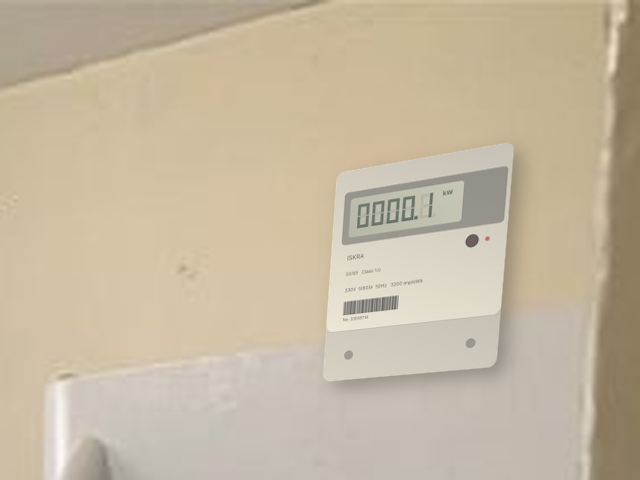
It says 0.1
